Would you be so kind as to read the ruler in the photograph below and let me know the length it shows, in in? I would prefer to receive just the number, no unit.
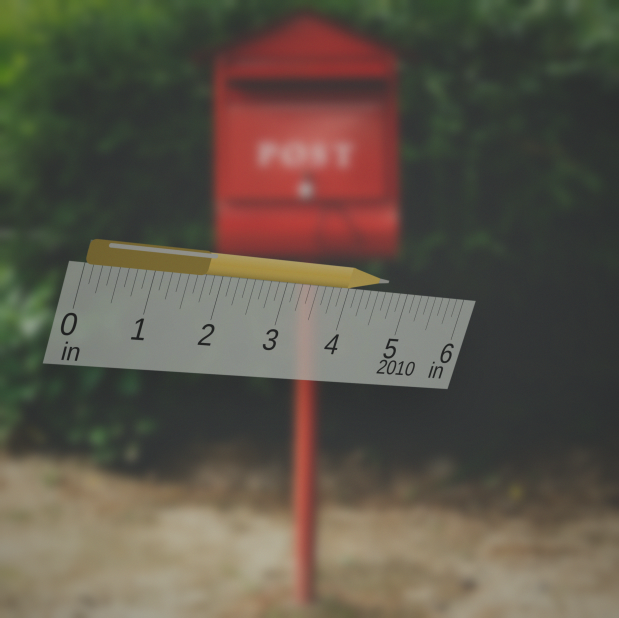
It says 4.625
